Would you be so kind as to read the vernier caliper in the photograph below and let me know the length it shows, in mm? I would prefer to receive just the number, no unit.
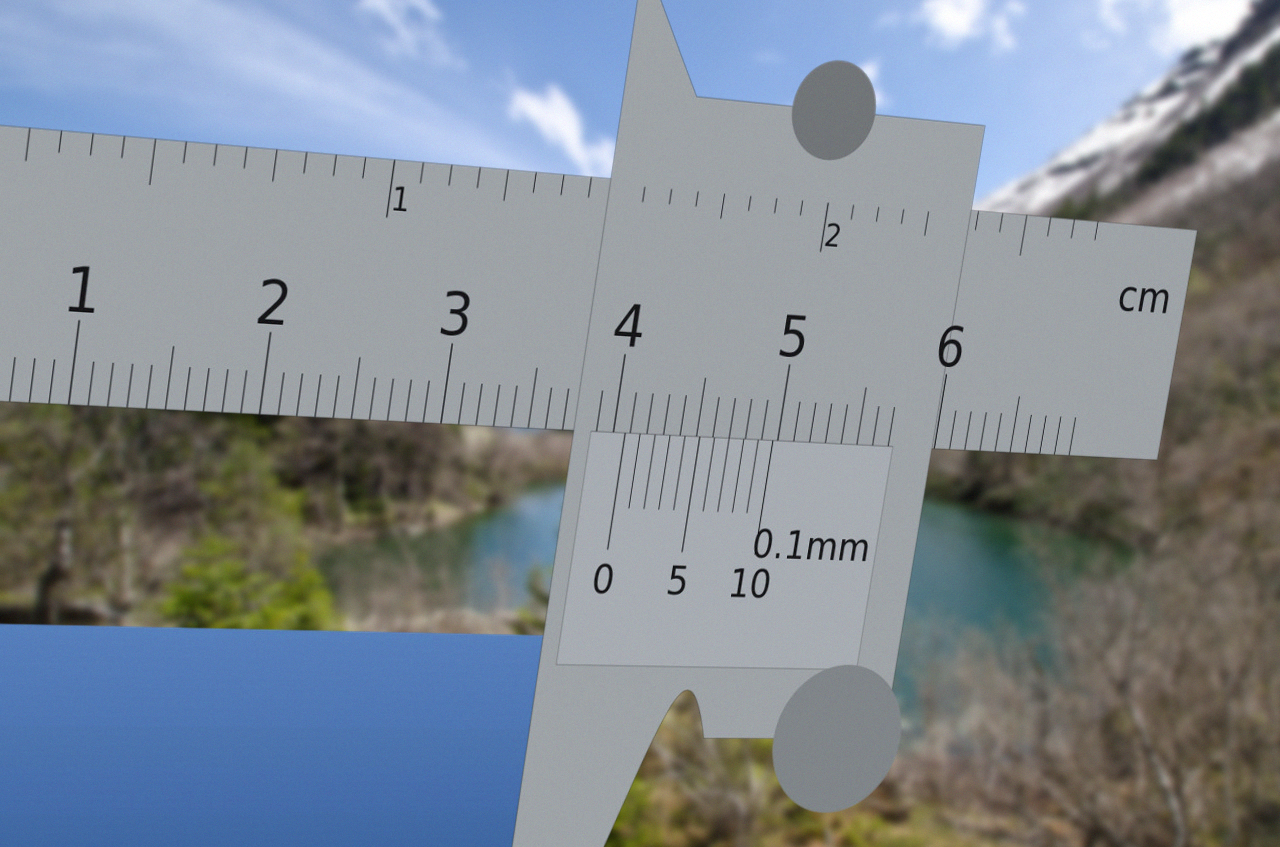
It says 40.7
